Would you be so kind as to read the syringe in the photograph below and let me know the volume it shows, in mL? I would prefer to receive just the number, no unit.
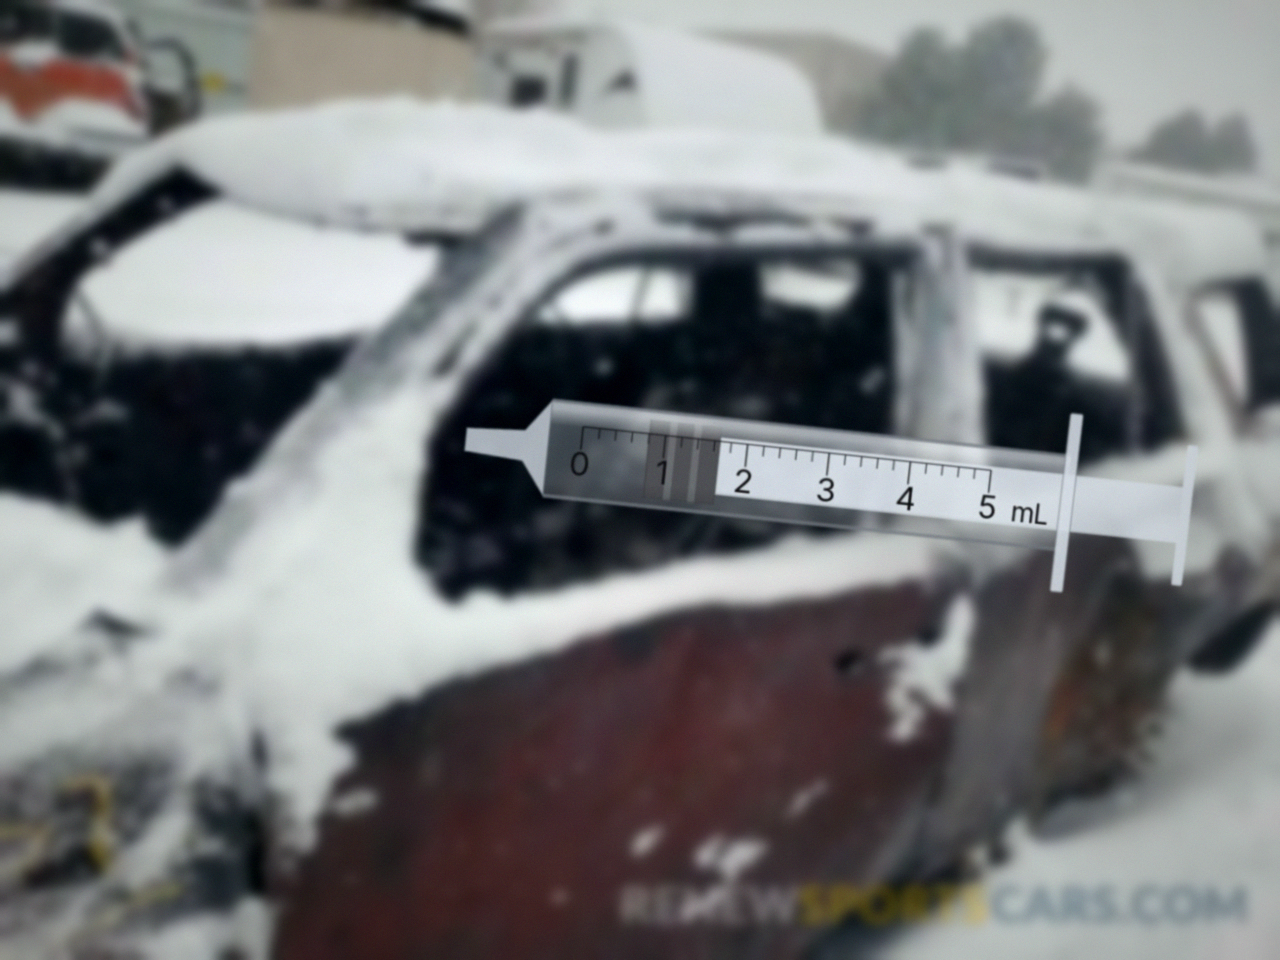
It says 0.8
